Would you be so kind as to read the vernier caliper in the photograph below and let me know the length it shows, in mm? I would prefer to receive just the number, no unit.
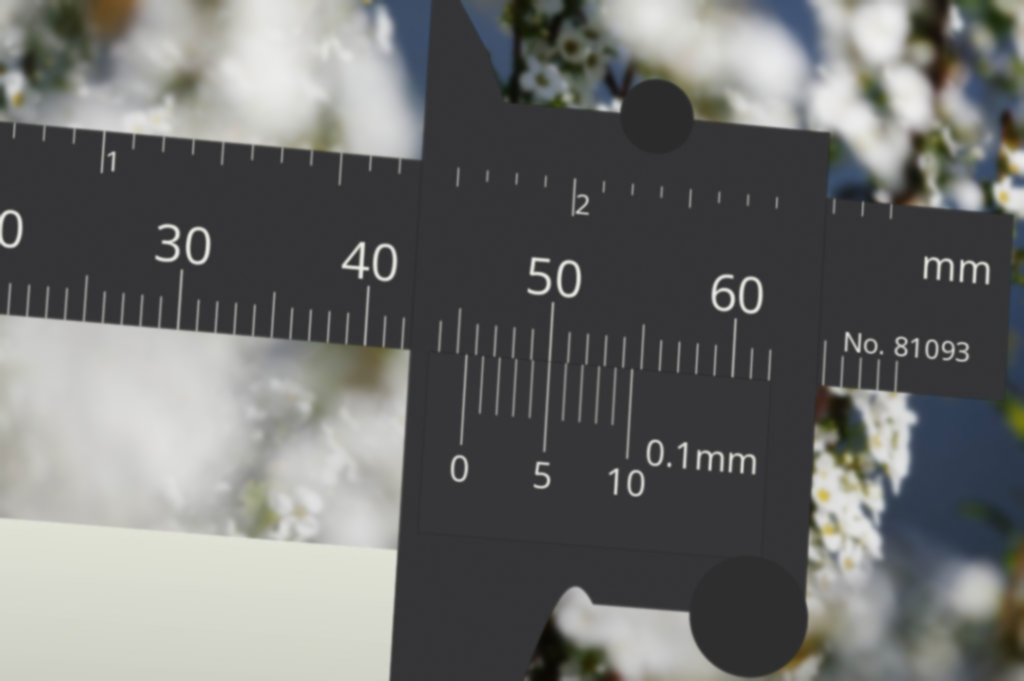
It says 45.5
